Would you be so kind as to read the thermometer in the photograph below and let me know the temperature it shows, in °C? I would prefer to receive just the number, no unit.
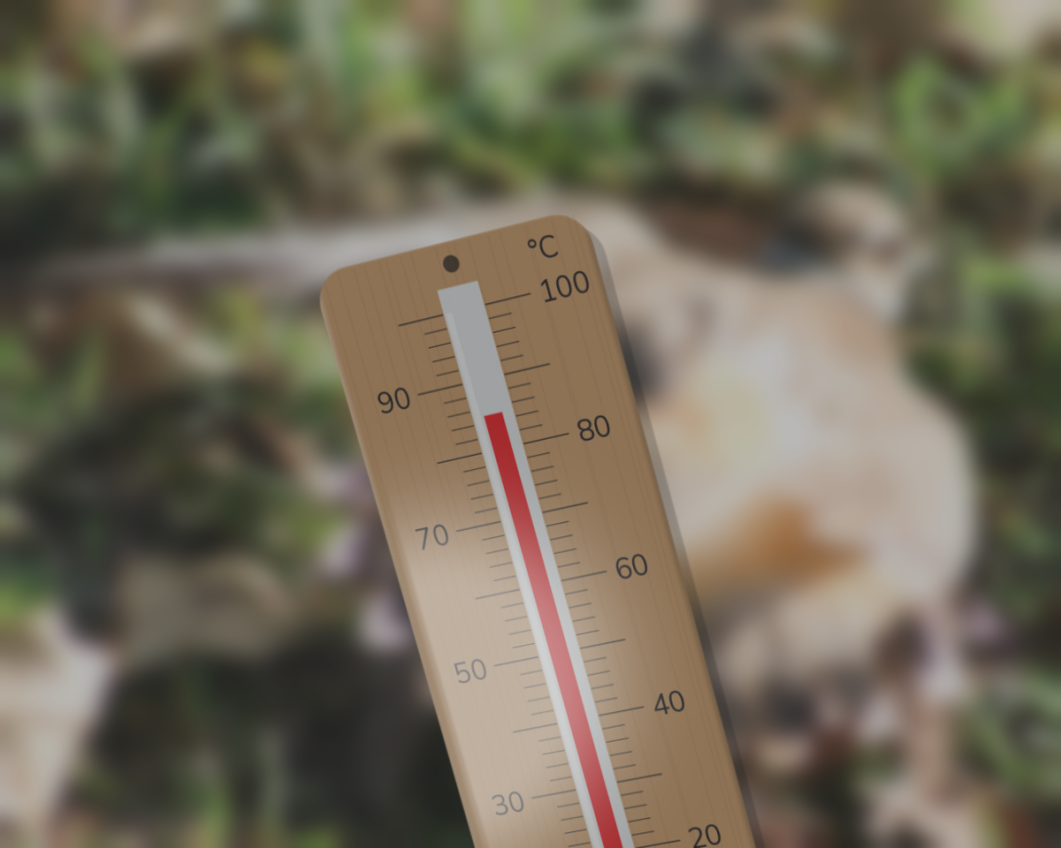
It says 85
